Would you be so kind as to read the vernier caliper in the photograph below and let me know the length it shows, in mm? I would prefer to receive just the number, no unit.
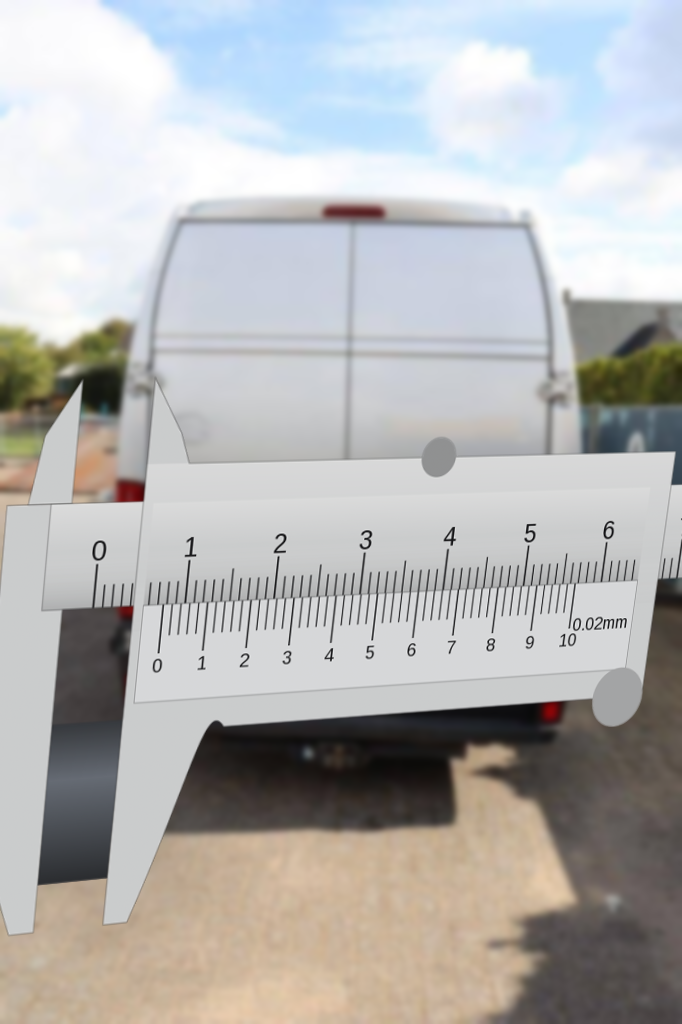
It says 7.6
